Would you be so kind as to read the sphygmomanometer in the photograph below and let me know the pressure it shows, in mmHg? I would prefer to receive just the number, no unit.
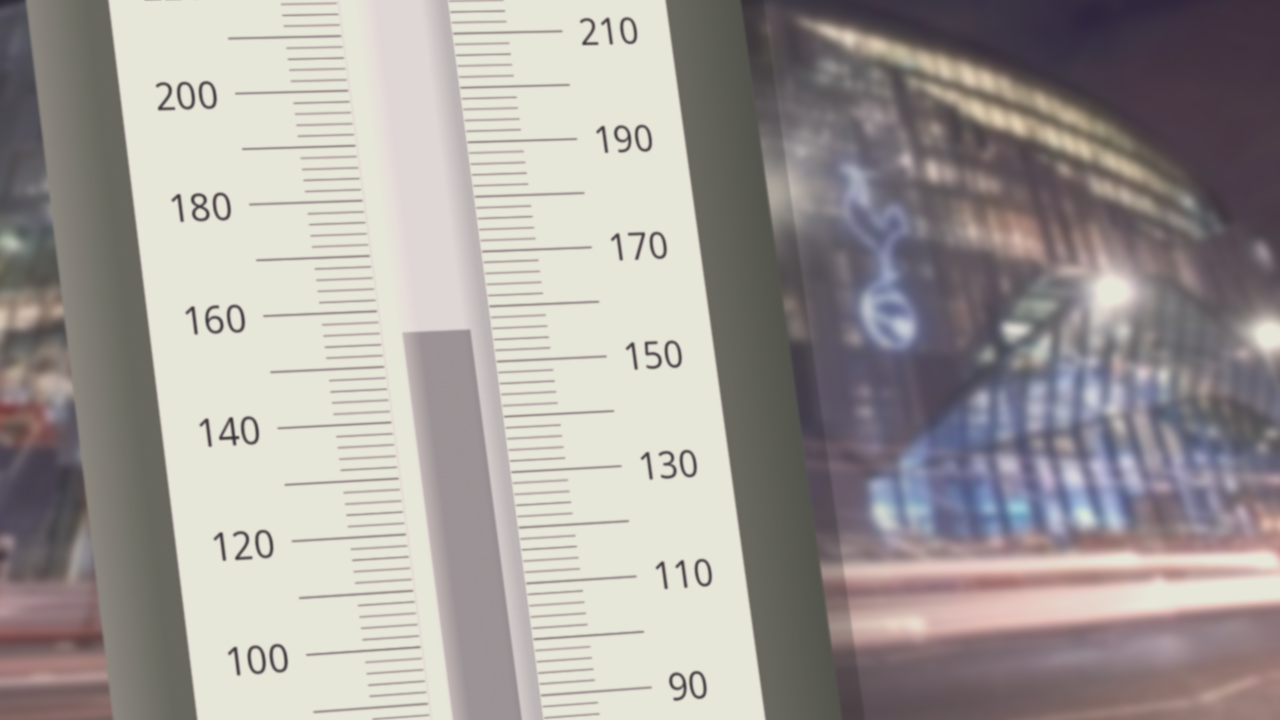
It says 156
